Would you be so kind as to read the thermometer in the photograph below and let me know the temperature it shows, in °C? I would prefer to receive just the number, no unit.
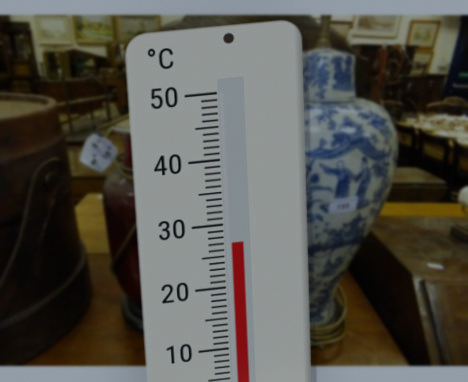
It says 27
